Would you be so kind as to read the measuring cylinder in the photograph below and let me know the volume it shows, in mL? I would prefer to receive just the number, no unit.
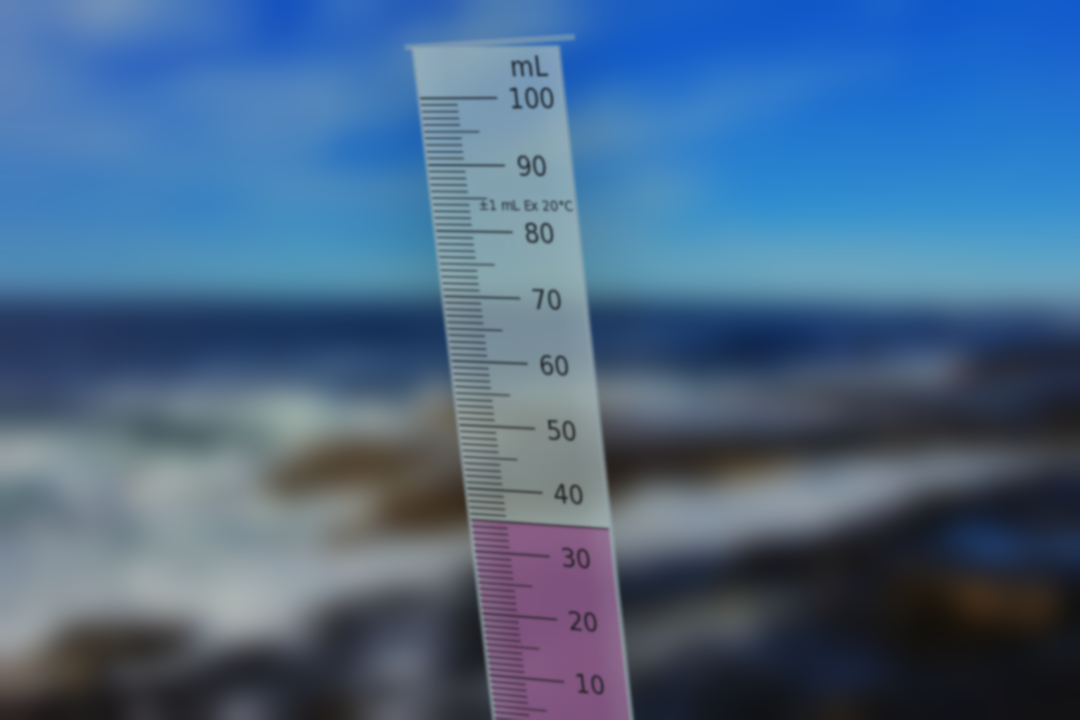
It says 35
